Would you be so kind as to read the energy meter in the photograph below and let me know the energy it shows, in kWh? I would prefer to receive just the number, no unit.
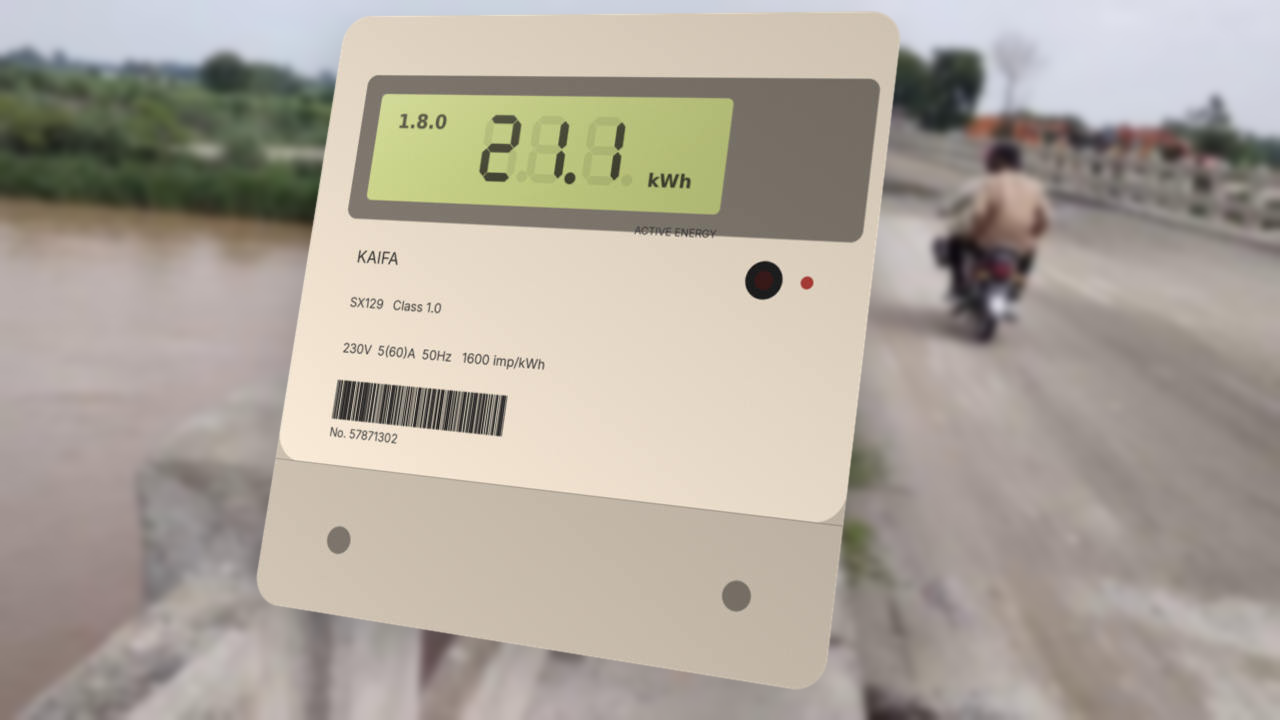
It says 21.1
